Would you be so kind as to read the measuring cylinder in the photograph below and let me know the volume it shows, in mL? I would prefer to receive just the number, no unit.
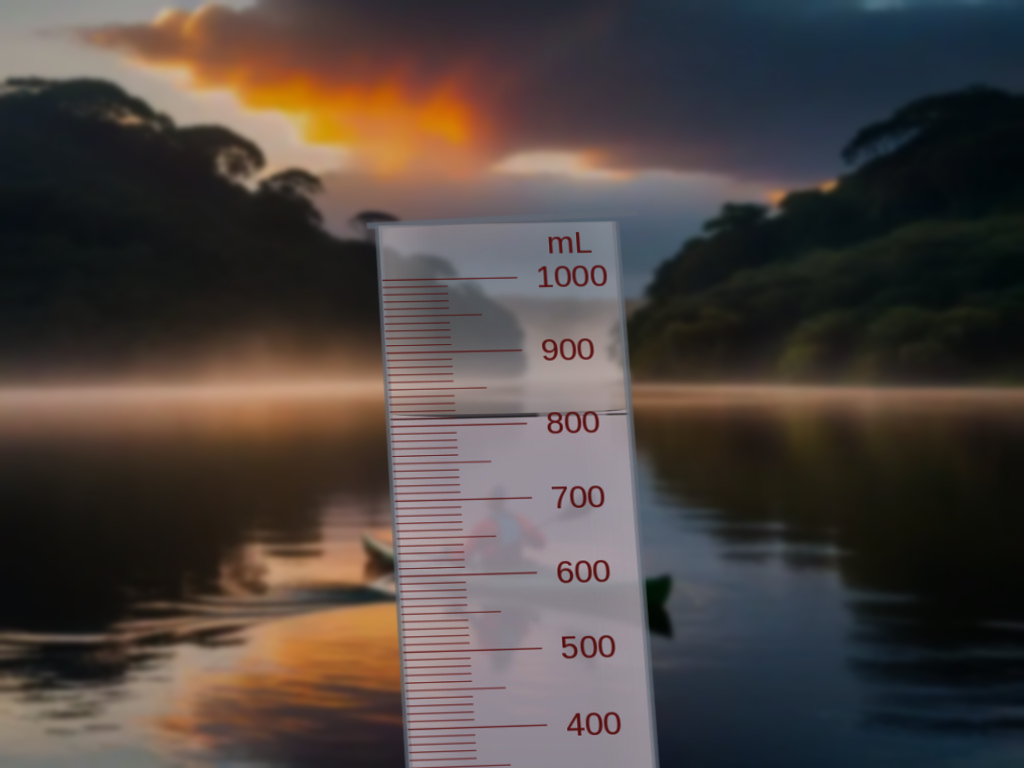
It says 810
